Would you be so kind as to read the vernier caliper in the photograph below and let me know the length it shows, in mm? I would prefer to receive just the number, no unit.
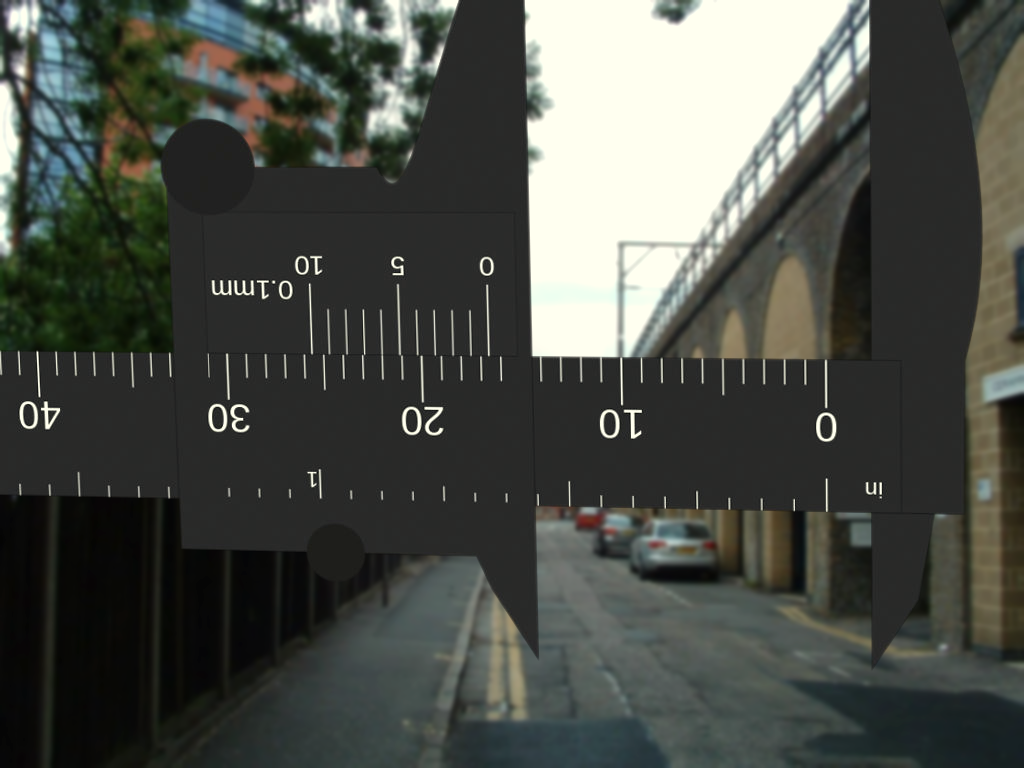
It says 16.6
